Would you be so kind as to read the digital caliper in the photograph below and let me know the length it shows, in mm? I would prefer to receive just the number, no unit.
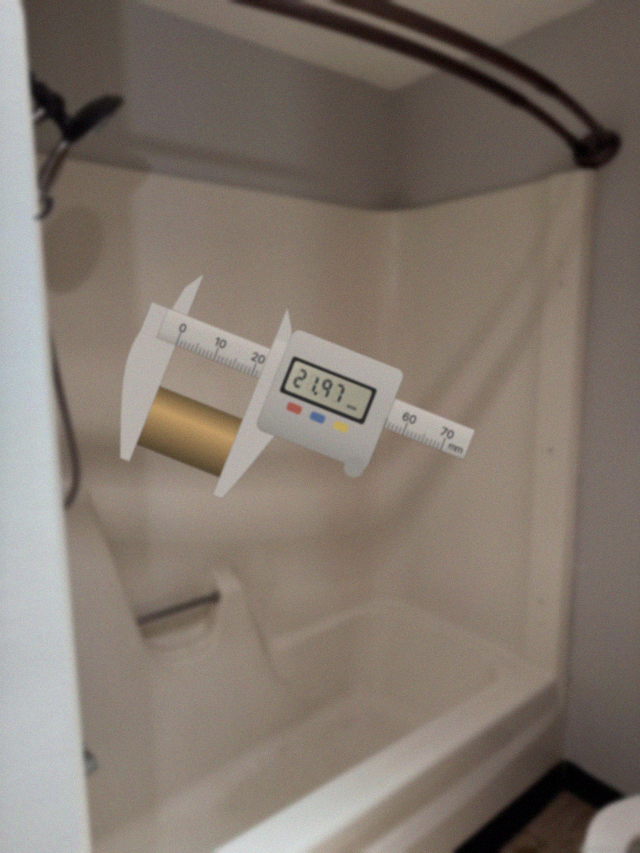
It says 21.97
